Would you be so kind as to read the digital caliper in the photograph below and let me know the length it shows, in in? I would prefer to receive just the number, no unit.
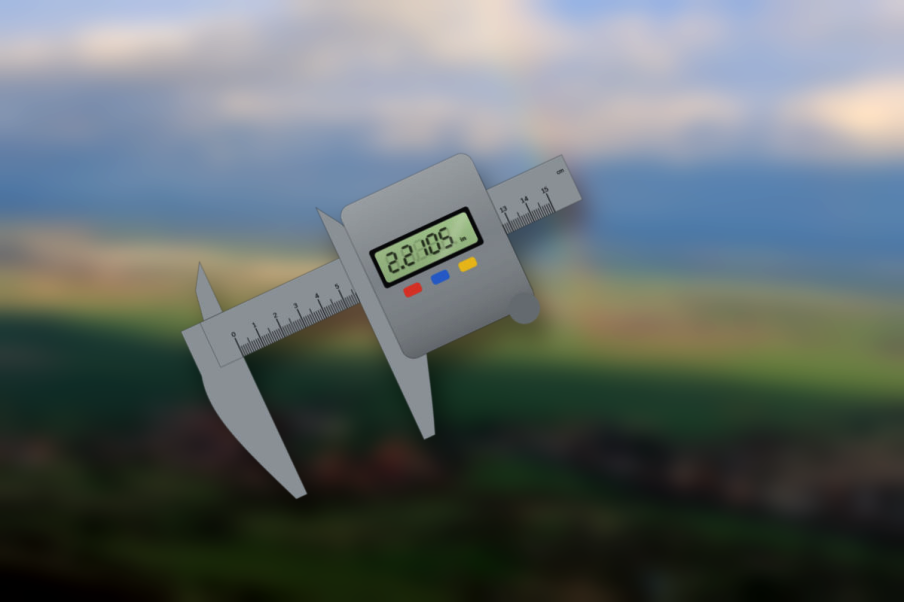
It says 2.2105
